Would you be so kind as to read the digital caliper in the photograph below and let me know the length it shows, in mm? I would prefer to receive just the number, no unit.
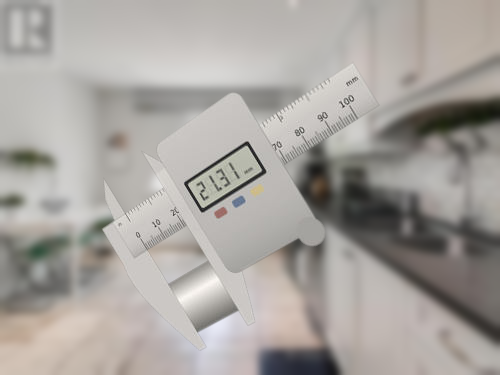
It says 21.31
